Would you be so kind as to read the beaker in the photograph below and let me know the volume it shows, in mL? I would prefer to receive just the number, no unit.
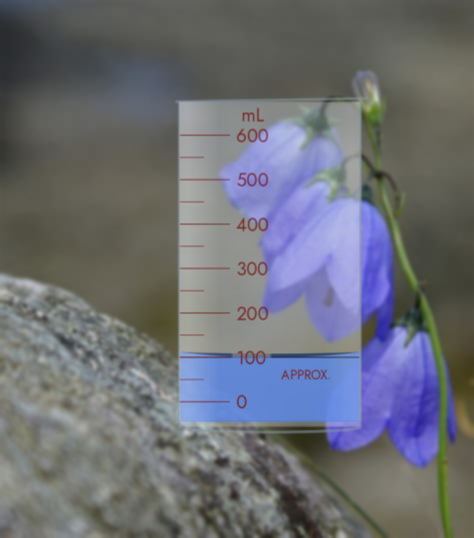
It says 100
